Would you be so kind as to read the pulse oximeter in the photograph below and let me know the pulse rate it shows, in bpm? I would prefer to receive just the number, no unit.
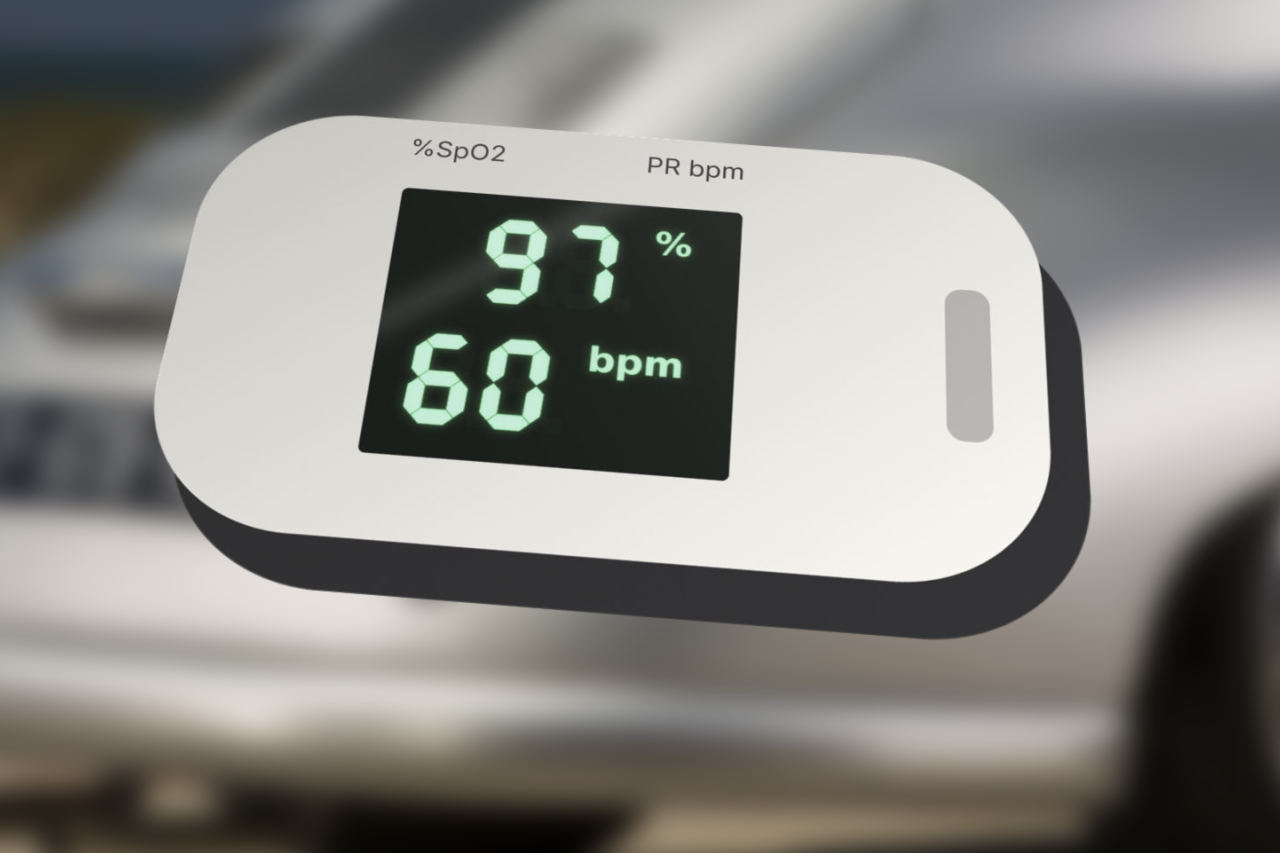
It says 60
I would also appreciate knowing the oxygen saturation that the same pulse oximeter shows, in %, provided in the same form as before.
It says 97
